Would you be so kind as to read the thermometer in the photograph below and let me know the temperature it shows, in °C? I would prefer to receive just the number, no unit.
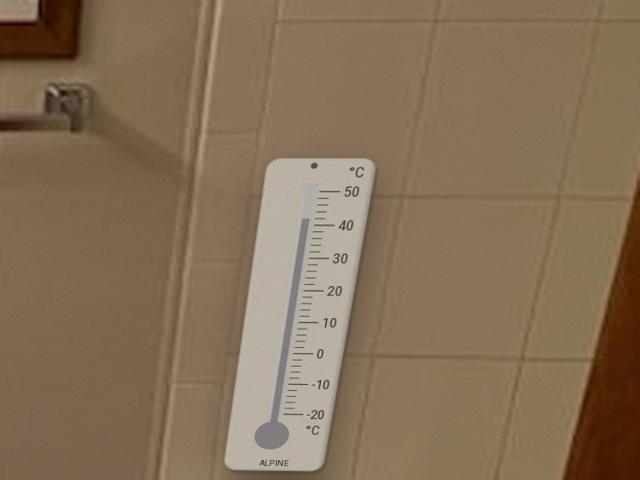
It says 42
